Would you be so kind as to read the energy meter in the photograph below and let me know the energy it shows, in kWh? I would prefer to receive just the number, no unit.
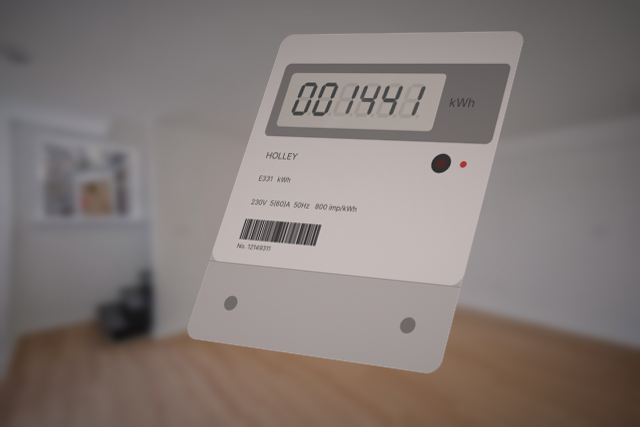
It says 1441
